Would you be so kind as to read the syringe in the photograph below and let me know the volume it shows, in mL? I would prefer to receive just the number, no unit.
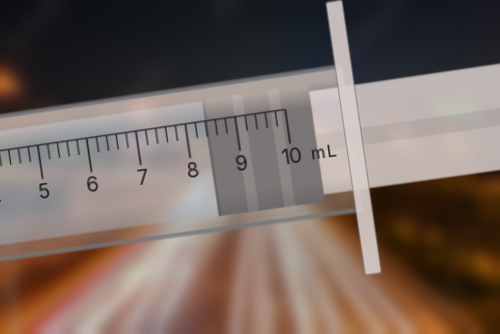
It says 8.4
